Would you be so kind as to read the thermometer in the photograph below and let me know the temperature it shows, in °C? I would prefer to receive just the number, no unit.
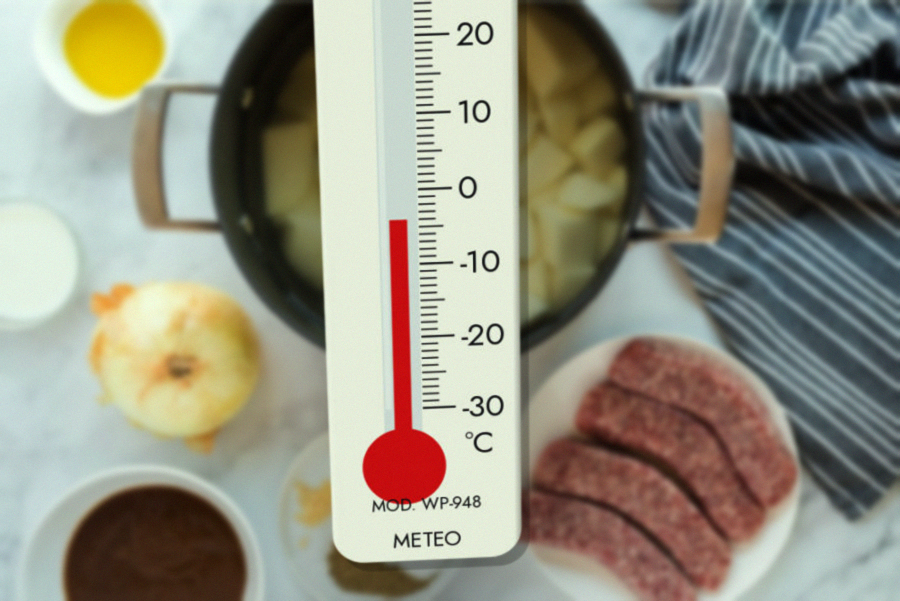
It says -4
